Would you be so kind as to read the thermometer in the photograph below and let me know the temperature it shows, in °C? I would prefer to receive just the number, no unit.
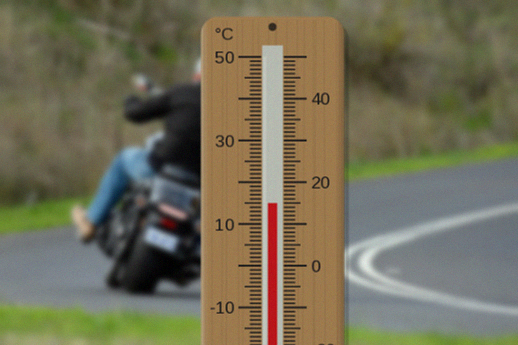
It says 15
